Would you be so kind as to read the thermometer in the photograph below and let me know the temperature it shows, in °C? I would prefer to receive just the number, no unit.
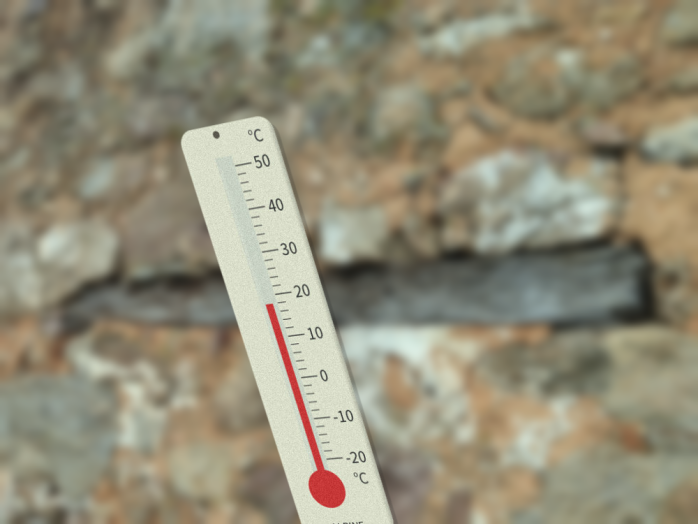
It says 18
